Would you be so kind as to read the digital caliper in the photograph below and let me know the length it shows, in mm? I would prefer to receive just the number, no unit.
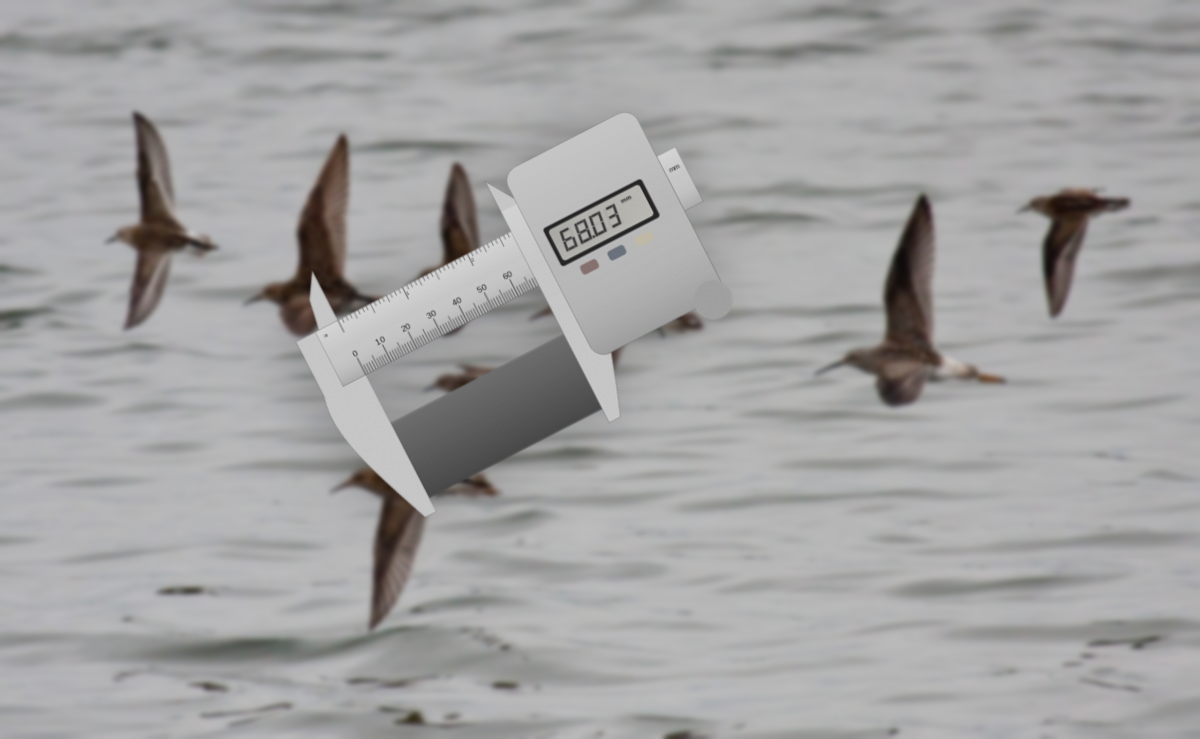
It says 68.03
